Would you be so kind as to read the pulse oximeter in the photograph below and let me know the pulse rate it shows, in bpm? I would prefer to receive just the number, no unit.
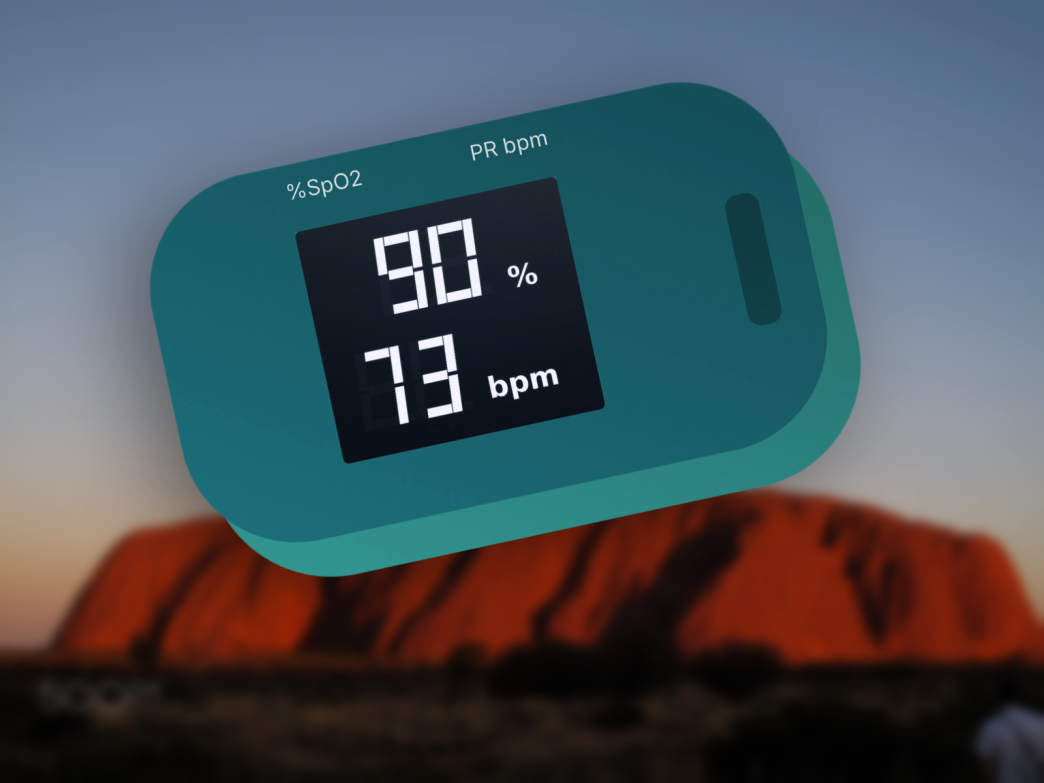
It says 73
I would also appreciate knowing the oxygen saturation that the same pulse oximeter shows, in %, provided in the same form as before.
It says 90
